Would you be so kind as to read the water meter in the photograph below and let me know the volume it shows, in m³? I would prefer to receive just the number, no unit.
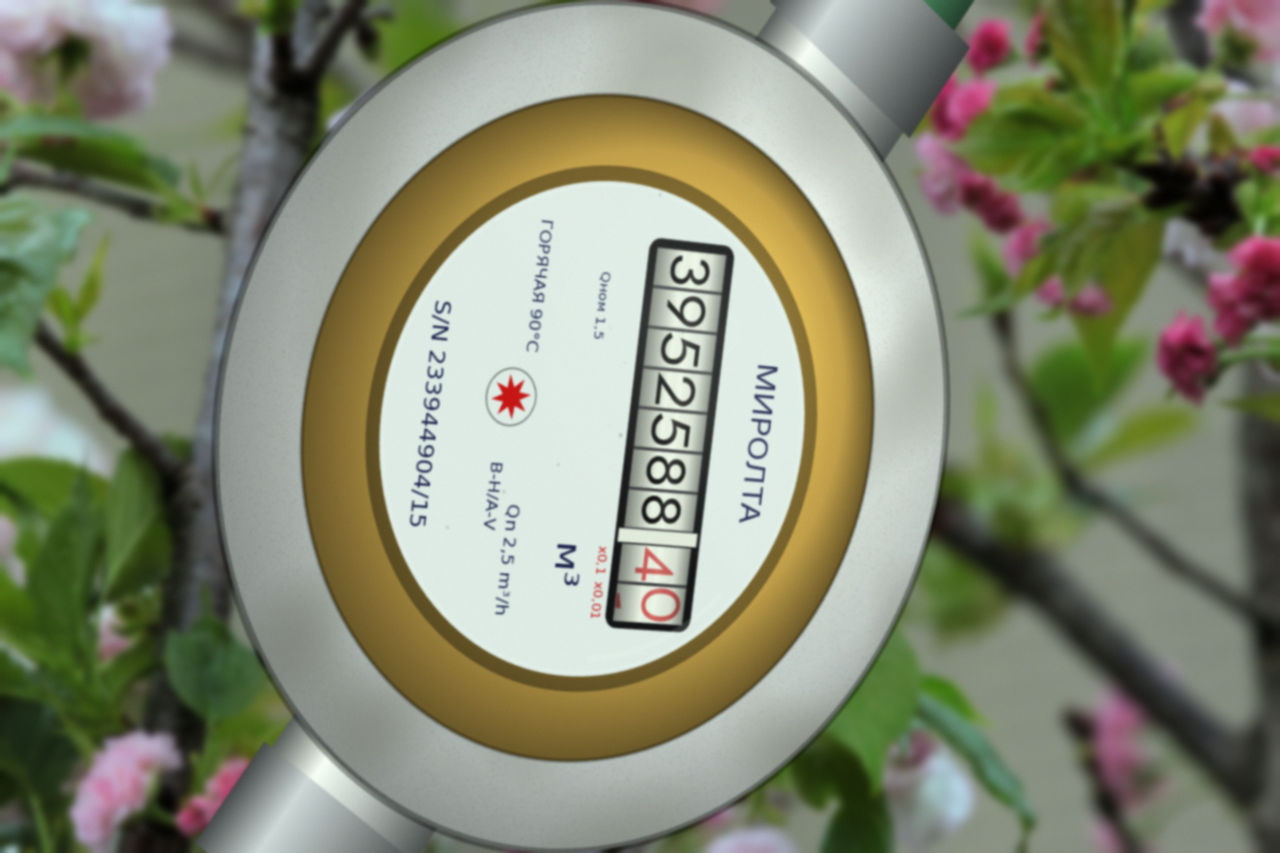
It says 3952588.40
